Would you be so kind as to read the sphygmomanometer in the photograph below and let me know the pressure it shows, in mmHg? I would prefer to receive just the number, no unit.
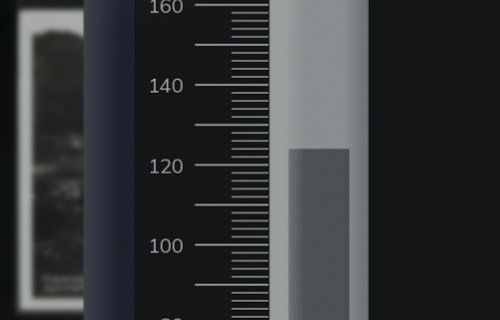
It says 124
